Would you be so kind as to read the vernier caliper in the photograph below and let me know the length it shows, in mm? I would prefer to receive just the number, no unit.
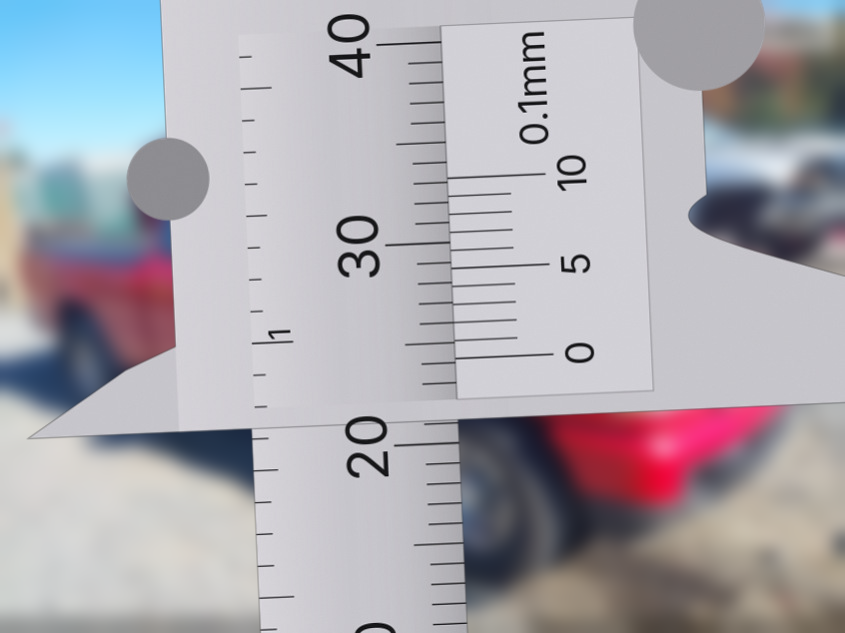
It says 24.2
